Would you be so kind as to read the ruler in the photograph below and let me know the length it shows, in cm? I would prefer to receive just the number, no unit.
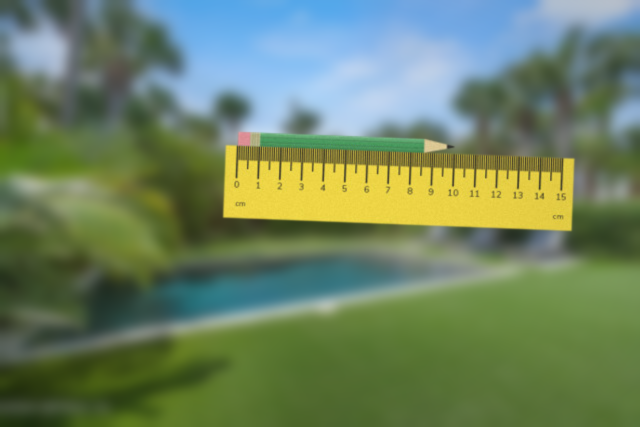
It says 10
